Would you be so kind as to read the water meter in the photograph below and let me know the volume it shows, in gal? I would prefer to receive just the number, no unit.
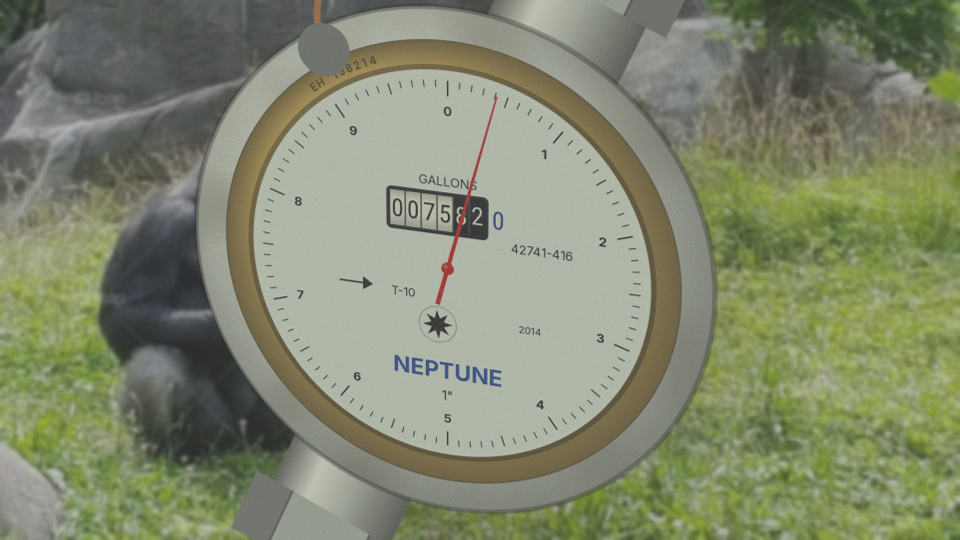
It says 75820.4
